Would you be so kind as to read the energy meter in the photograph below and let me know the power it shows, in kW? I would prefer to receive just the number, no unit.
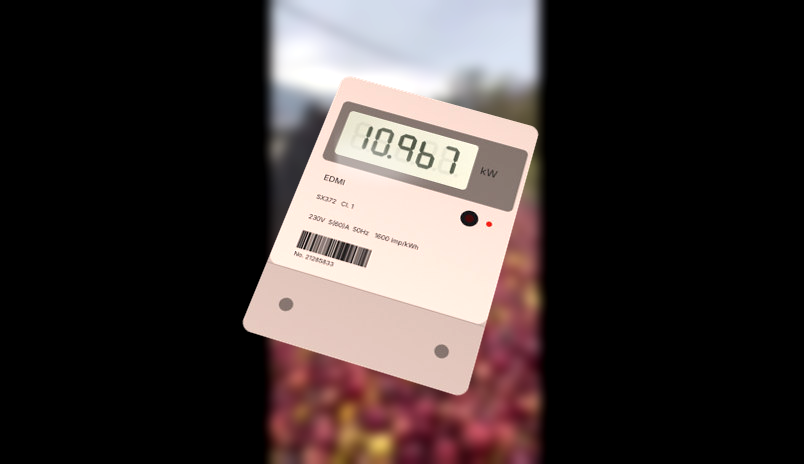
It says 10.967
